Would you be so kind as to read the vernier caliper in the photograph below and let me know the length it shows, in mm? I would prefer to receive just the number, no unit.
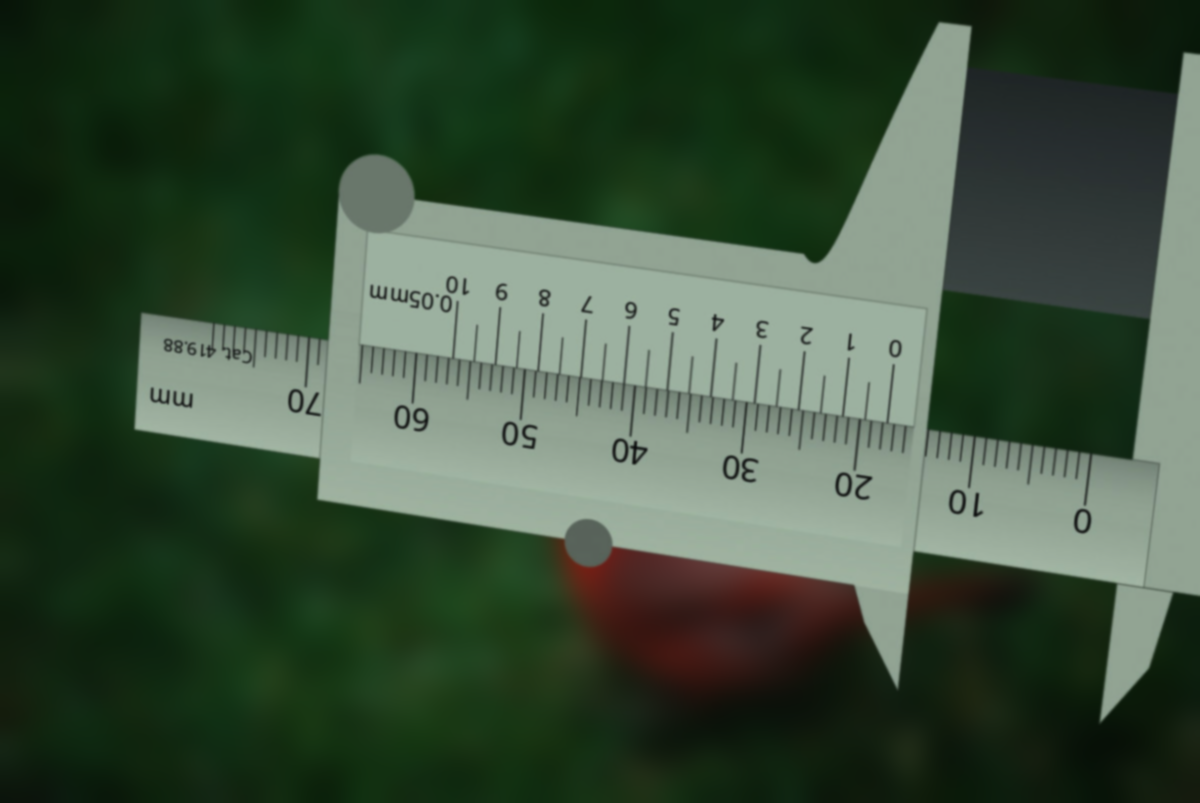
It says 17.6
